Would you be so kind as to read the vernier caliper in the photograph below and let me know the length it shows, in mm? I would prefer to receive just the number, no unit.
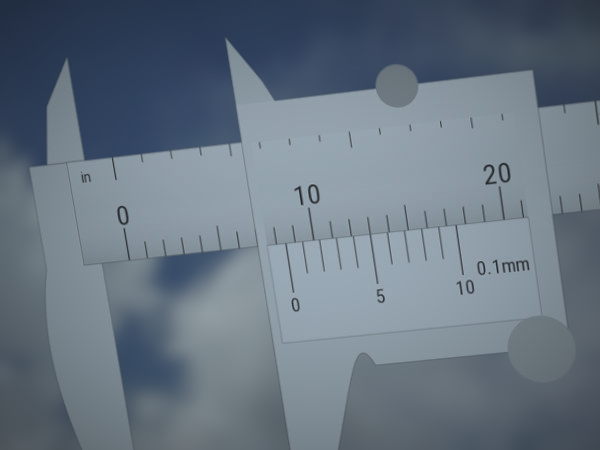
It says 8.5
